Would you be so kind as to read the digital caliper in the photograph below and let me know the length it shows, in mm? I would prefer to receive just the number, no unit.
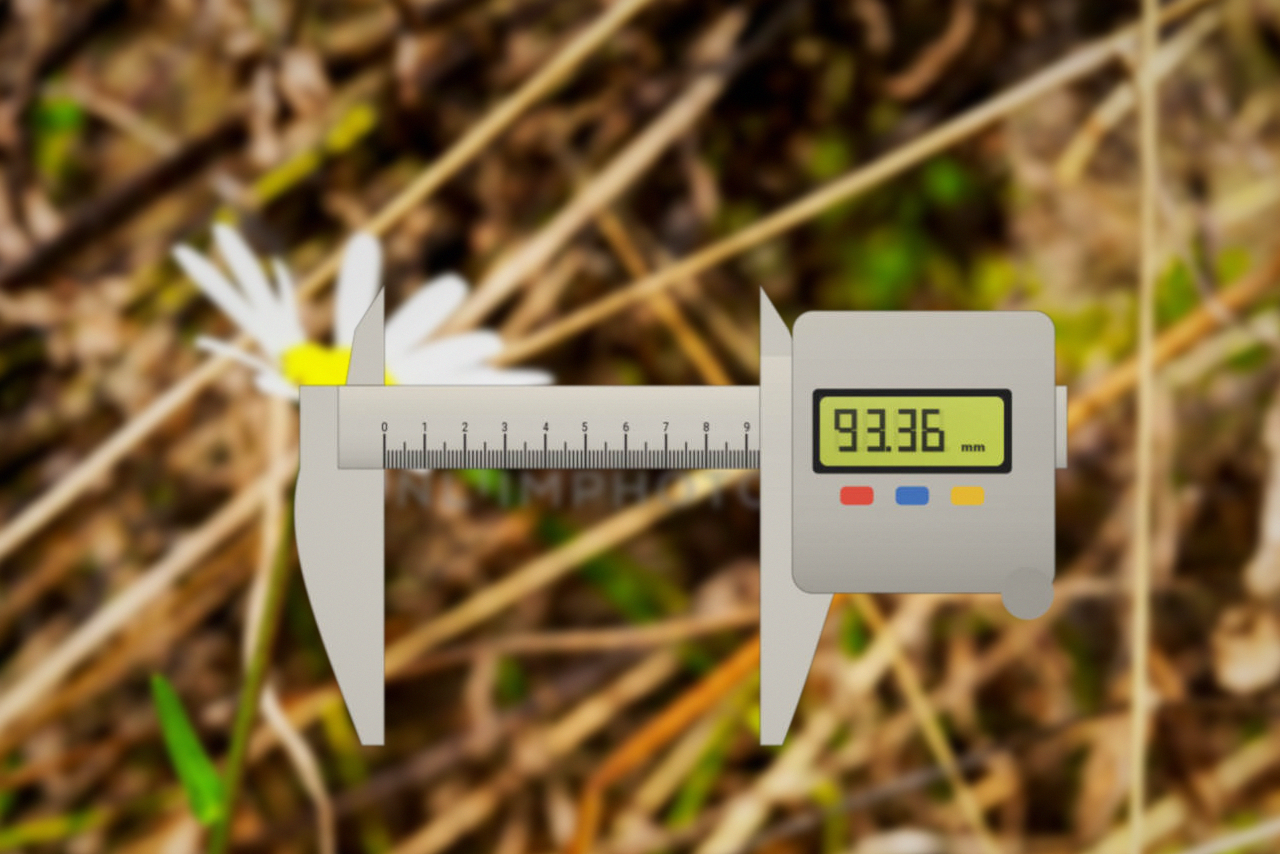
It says 93.36
